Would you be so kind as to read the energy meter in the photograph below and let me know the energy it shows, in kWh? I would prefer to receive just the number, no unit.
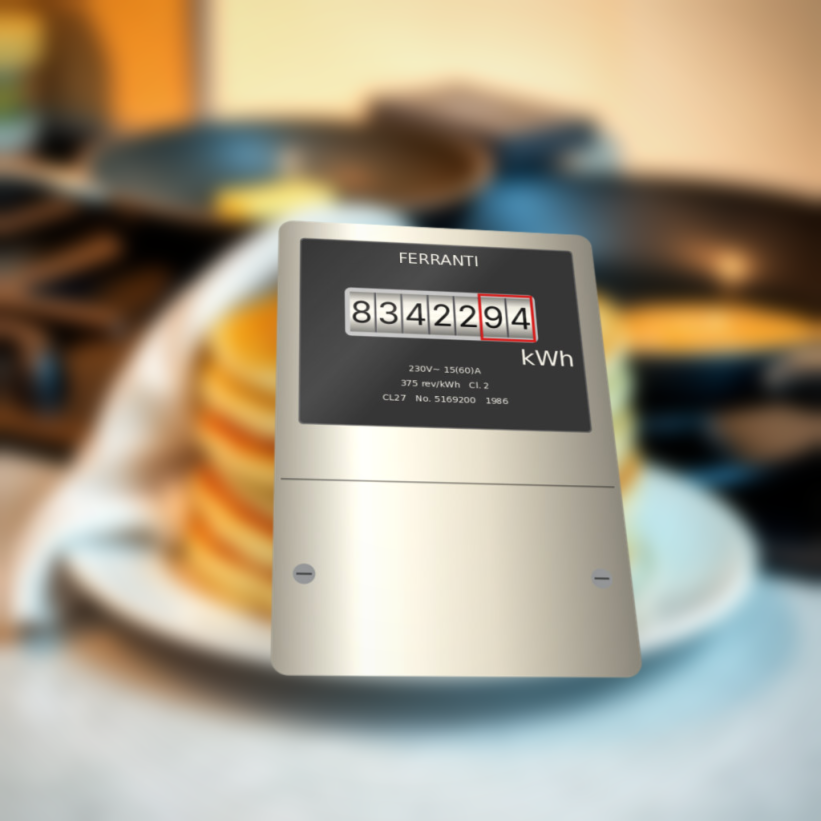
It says 83422.94
